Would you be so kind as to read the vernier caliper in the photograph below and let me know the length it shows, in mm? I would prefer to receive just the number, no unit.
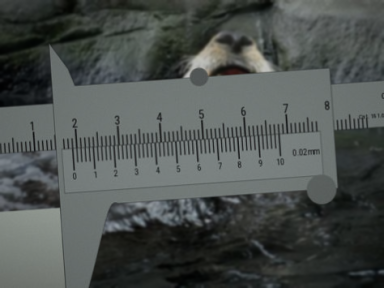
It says 19.0
